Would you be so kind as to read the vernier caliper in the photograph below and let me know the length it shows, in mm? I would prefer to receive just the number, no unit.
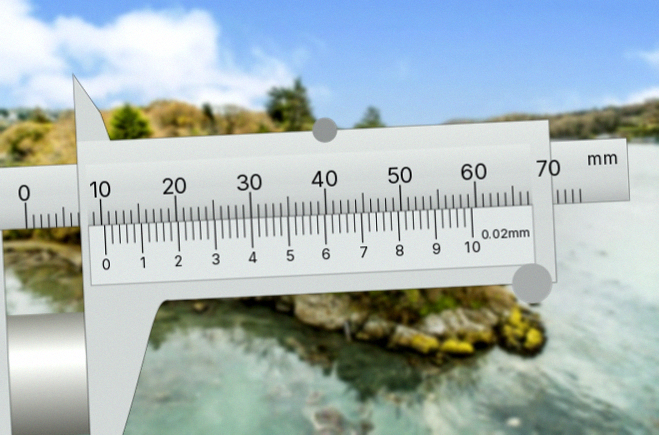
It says 10.4
